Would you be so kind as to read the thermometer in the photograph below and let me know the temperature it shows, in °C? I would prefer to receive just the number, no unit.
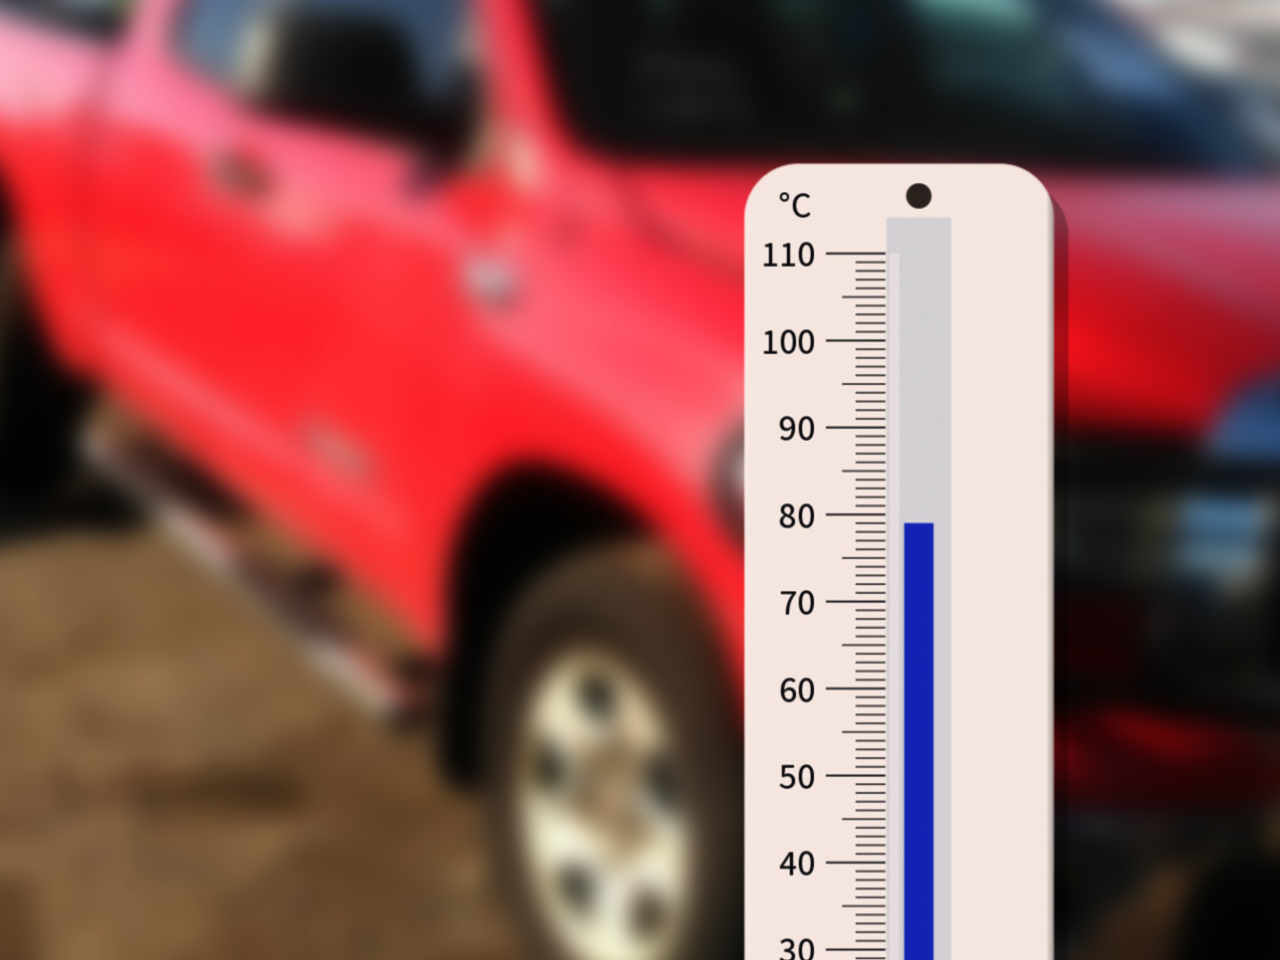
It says 79
